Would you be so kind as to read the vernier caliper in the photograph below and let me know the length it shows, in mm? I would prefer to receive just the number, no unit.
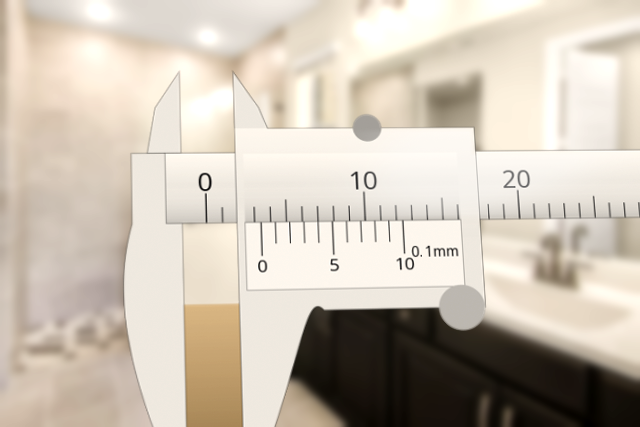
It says 3.4
